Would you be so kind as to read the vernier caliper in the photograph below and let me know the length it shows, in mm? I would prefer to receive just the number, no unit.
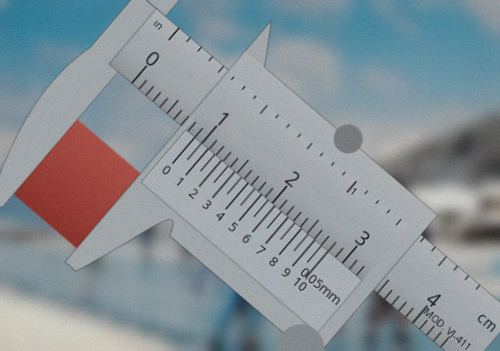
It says 9.0
